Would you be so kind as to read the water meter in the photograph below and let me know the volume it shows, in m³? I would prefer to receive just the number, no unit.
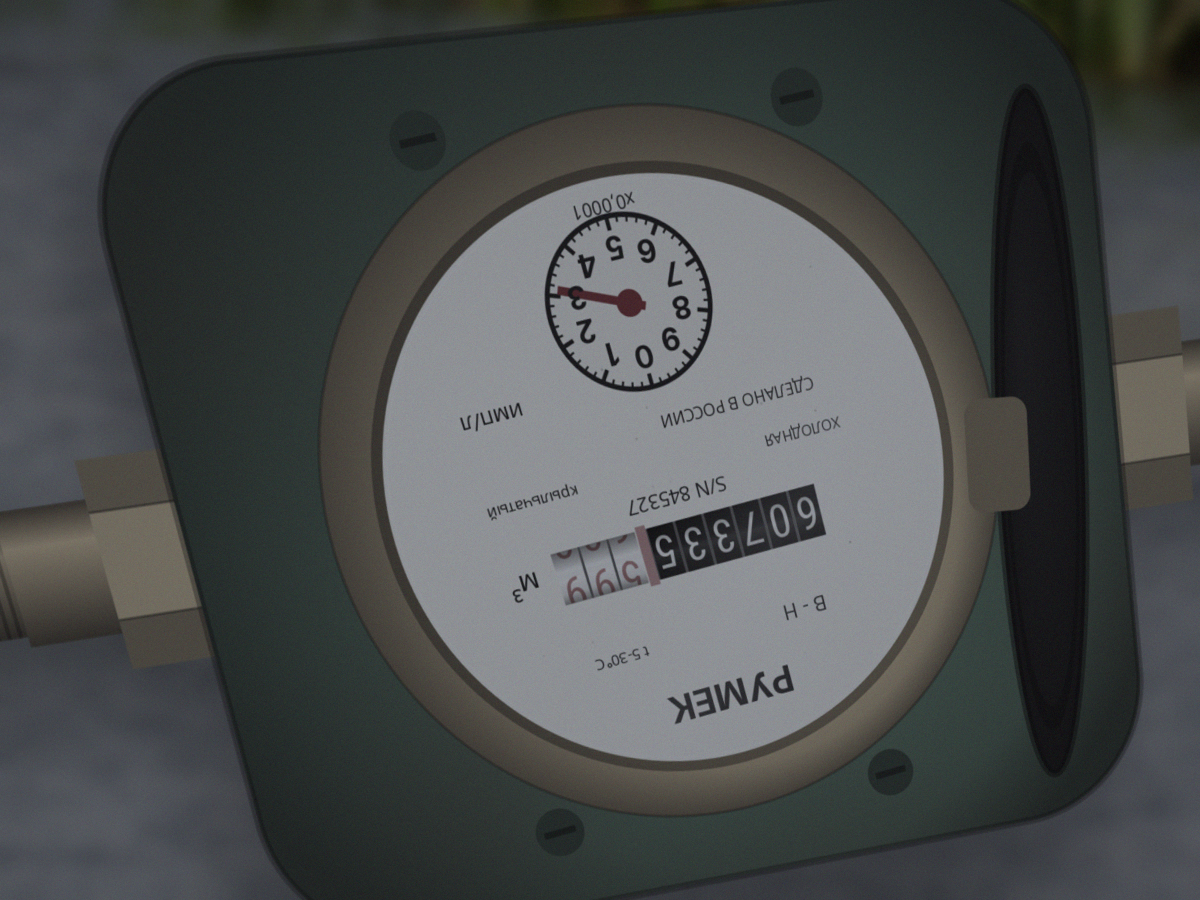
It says 607335.5993
